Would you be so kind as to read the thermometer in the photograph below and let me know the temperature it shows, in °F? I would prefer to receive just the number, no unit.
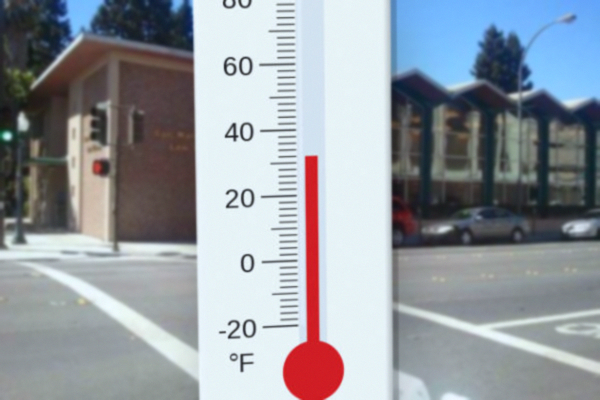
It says 32
